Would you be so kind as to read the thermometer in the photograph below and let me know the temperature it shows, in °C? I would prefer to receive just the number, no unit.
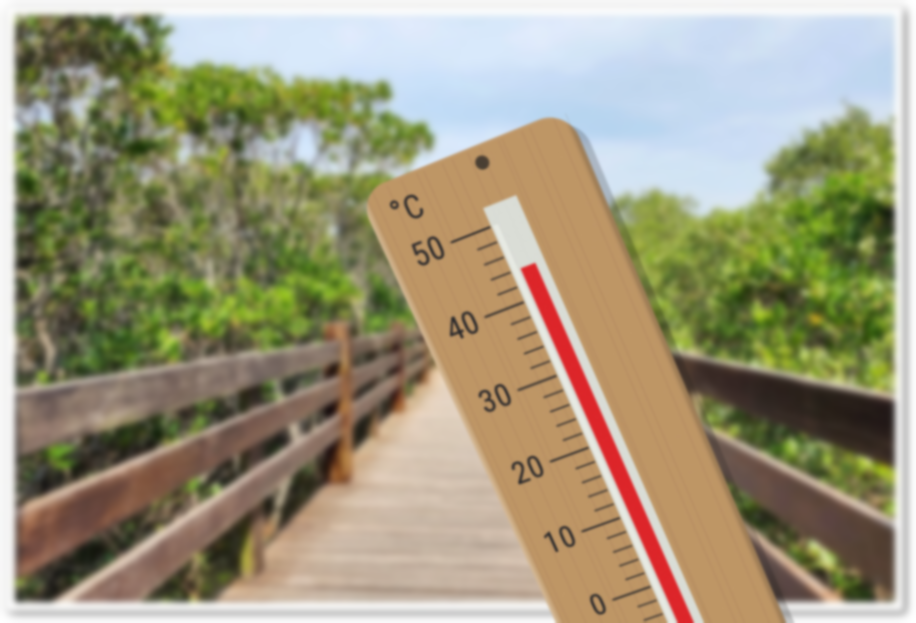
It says 44
